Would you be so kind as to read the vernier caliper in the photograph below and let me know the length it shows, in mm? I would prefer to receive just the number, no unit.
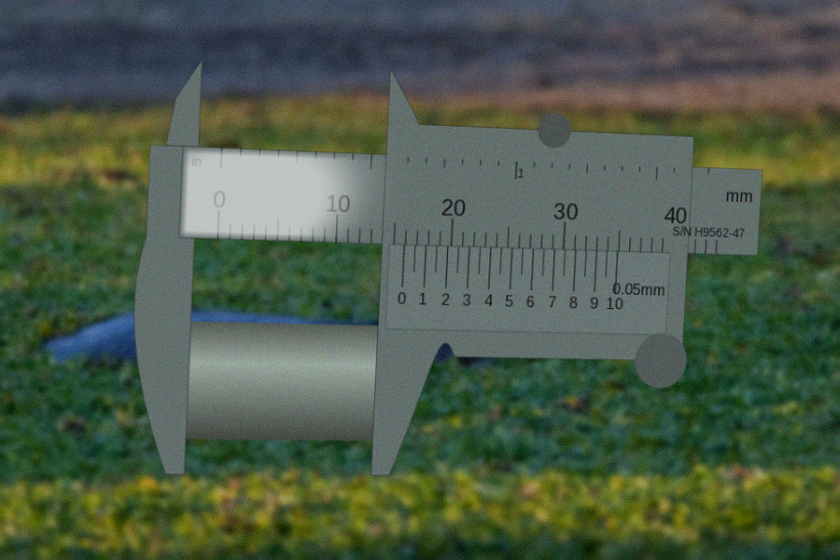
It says 15.9
